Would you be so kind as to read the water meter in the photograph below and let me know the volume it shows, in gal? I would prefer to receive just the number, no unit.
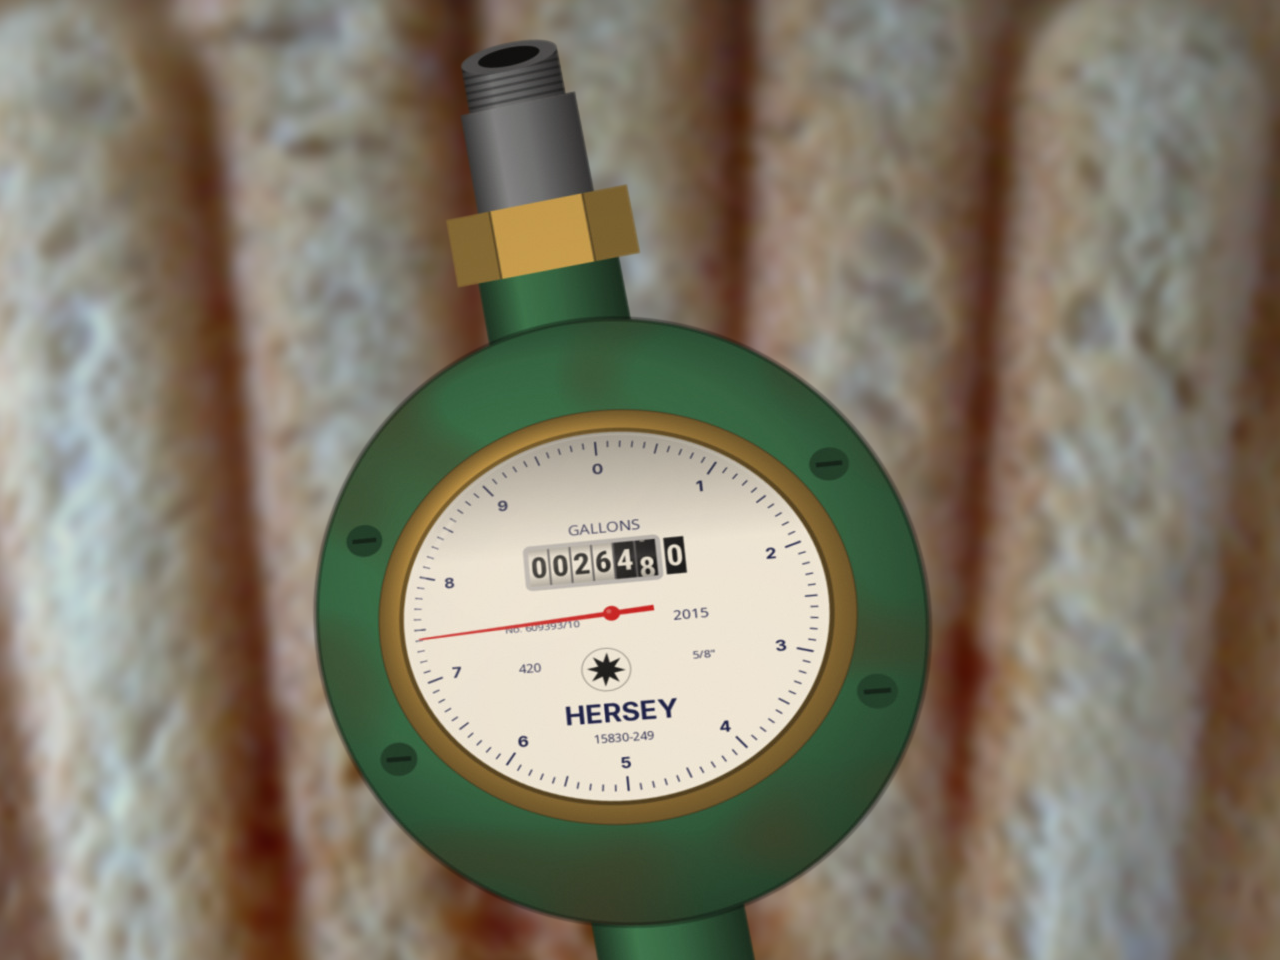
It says 26477.4
